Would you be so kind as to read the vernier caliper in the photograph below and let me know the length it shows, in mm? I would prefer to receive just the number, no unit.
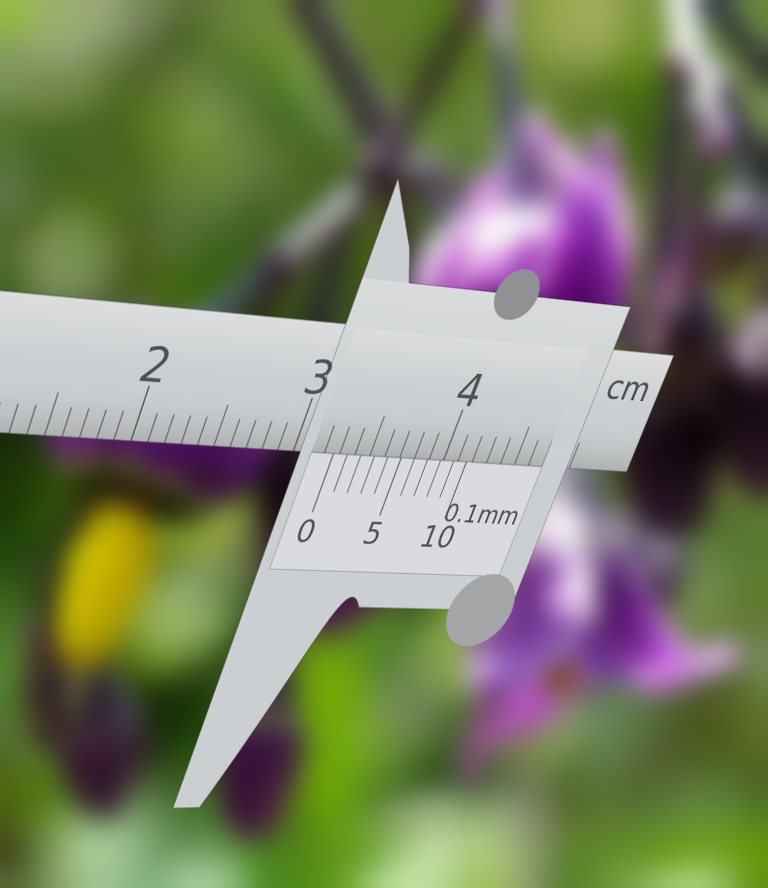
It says 32.6
